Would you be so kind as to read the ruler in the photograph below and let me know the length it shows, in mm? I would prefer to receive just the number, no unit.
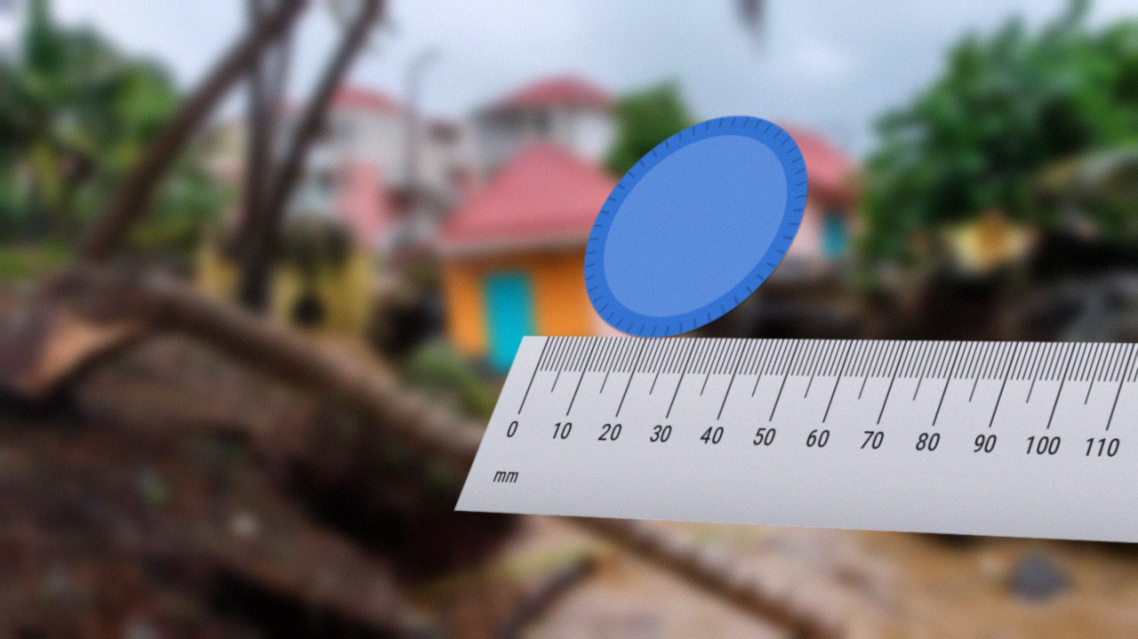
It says 42
